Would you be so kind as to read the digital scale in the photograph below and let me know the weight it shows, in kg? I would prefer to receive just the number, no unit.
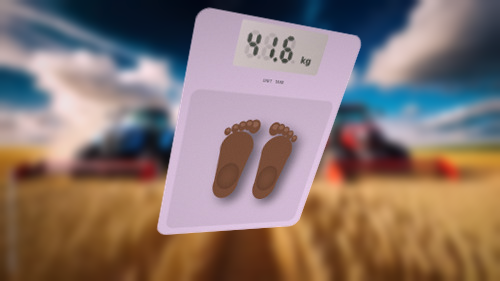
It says 41.6
